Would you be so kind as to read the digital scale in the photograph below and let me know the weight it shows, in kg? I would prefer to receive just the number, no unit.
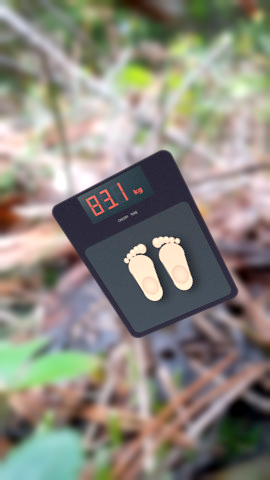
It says 83.1
